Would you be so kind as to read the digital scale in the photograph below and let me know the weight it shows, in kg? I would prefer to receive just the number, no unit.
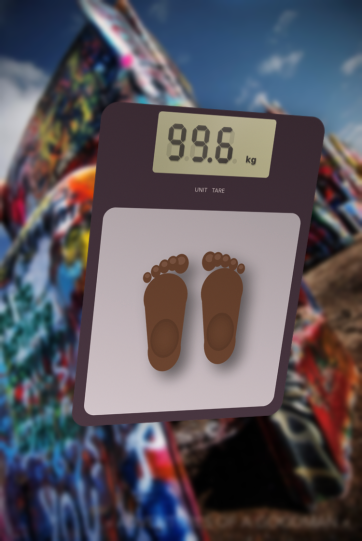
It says 99.6
